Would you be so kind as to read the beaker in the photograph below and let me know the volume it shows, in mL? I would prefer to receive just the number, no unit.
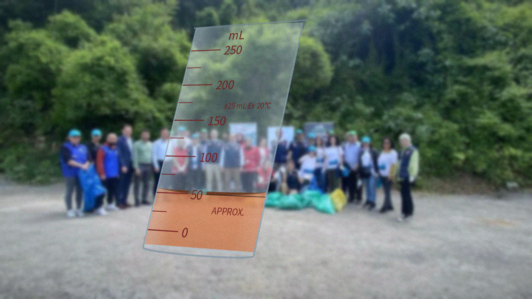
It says 50
